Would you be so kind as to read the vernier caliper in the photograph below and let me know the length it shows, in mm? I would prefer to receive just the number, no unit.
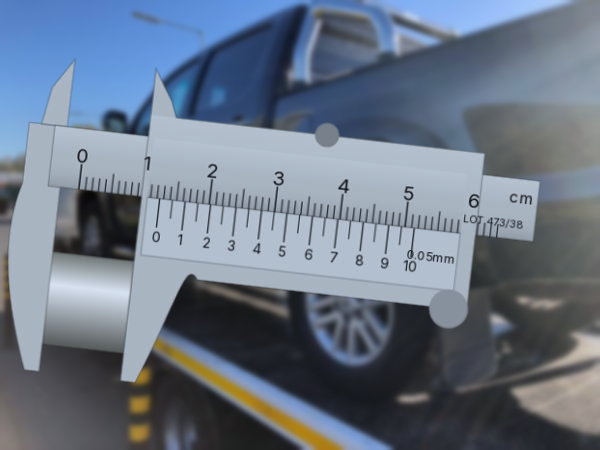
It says 12.4
